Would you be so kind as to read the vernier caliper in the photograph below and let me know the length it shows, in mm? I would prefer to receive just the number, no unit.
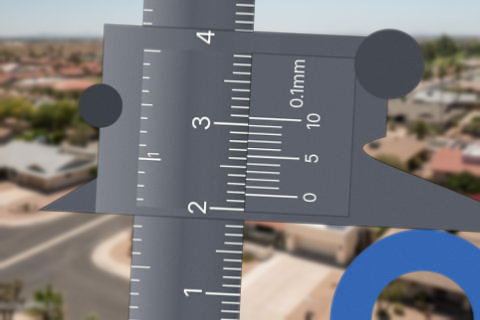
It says 21.8
